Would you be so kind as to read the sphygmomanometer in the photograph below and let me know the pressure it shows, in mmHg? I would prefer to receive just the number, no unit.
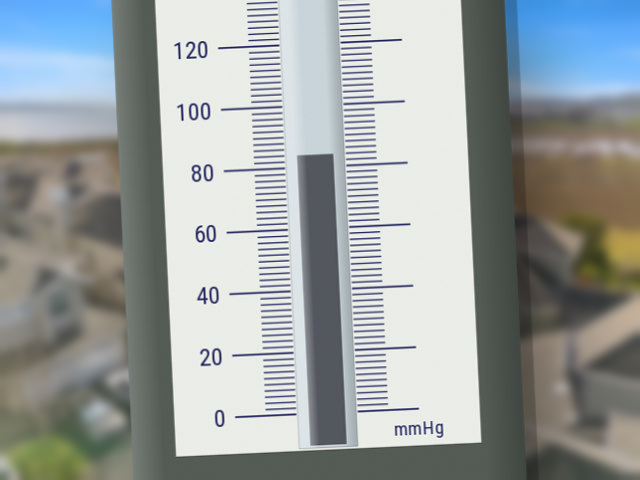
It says 84
